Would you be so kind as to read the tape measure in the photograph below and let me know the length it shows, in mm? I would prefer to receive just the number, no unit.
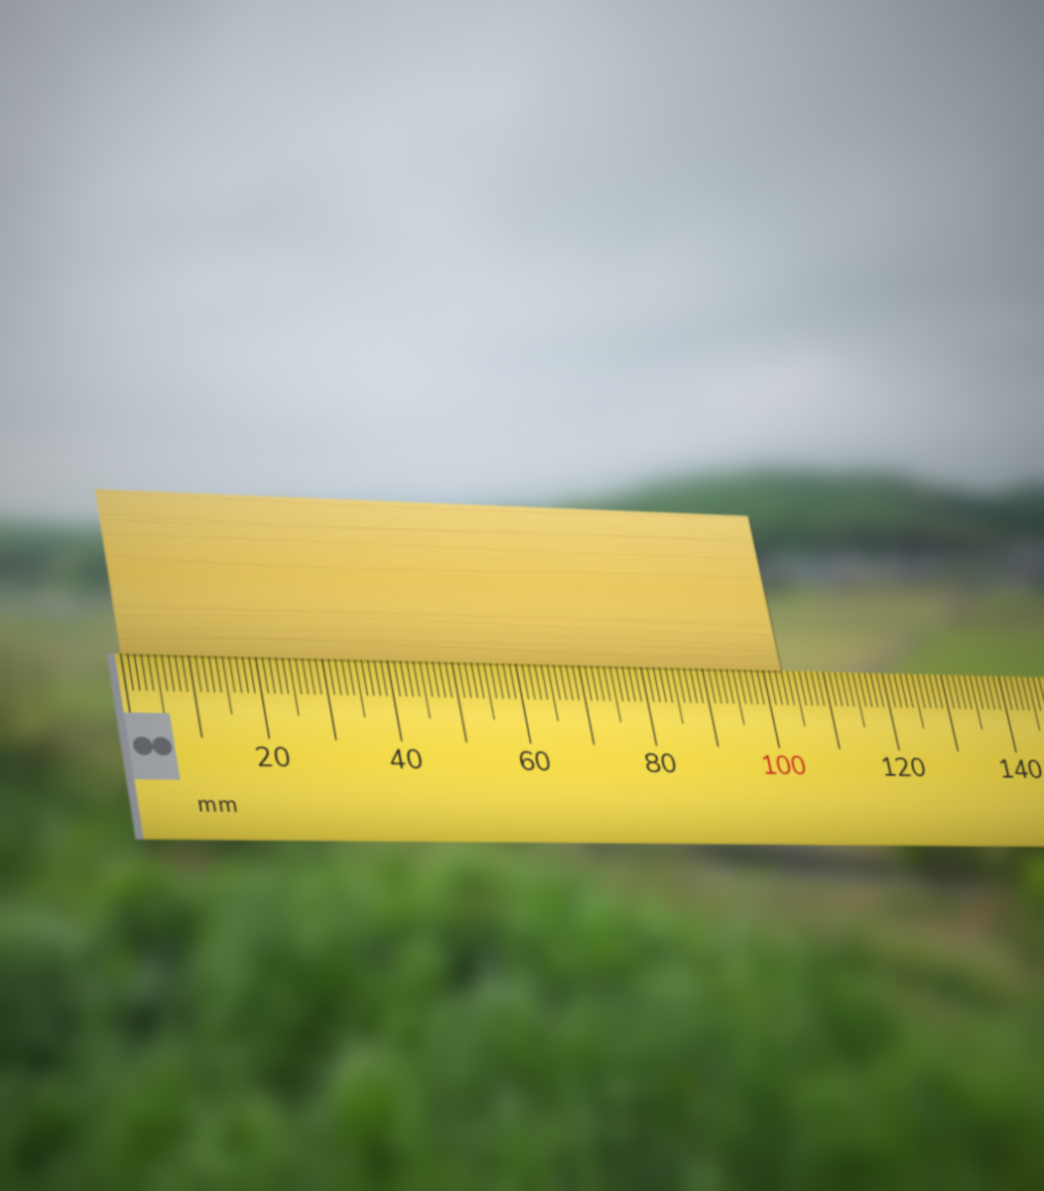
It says 103
